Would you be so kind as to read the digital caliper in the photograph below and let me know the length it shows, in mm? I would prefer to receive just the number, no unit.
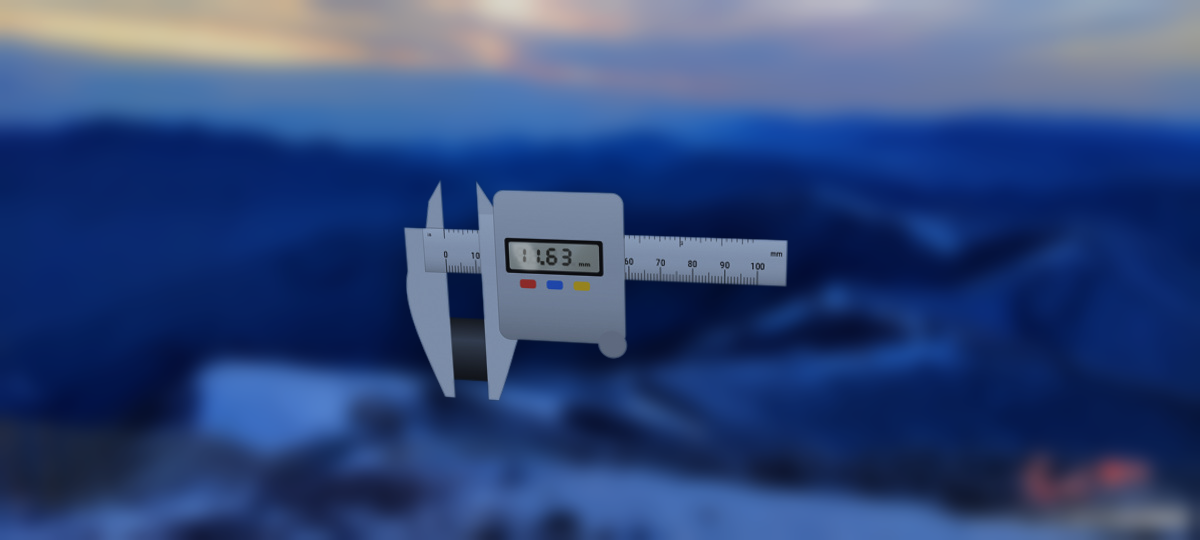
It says 11.63
